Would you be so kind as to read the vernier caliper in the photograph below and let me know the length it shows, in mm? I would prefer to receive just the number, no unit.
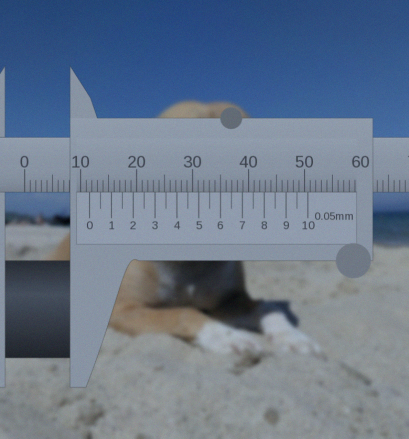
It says 11.6
